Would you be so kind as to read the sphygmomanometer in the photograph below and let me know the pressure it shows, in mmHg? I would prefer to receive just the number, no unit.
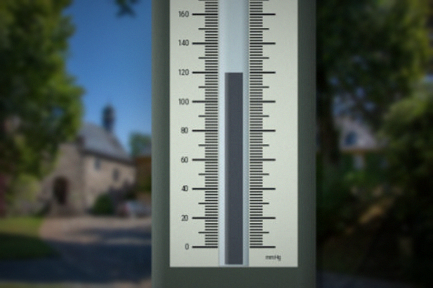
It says 120
